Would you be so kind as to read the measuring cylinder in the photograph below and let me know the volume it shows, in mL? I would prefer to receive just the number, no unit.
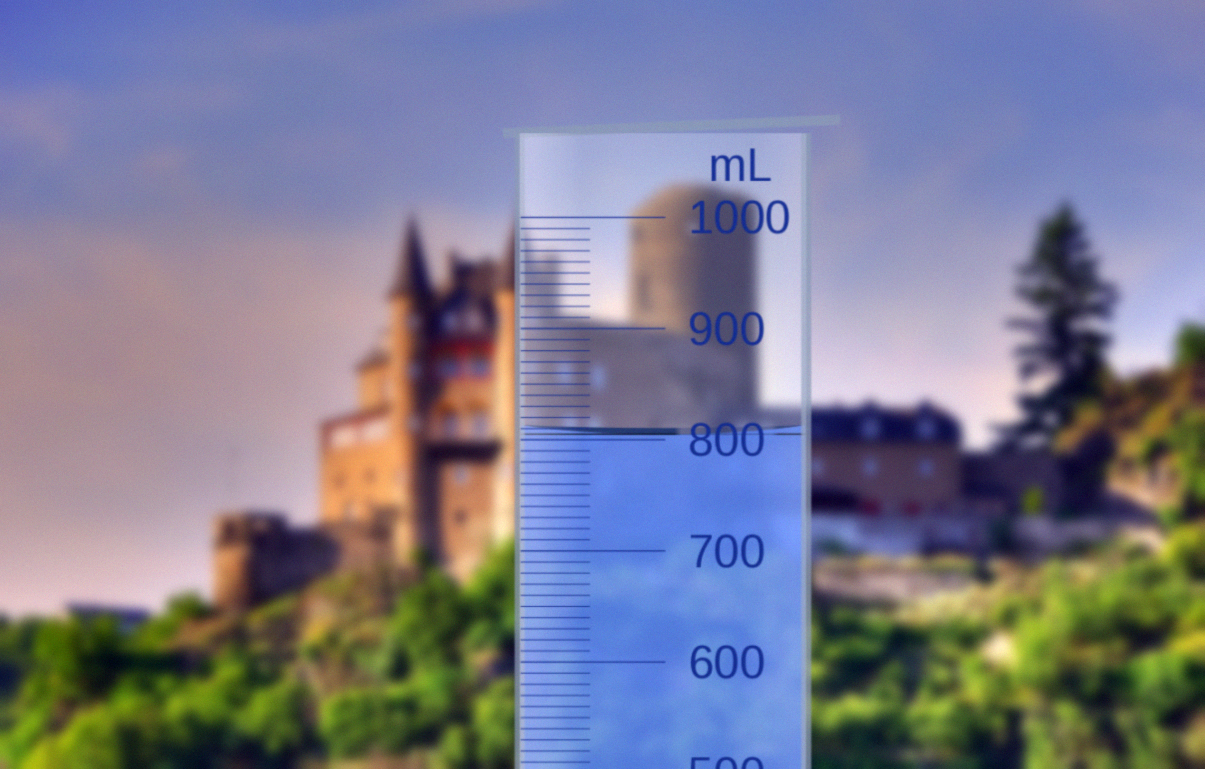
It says 805
